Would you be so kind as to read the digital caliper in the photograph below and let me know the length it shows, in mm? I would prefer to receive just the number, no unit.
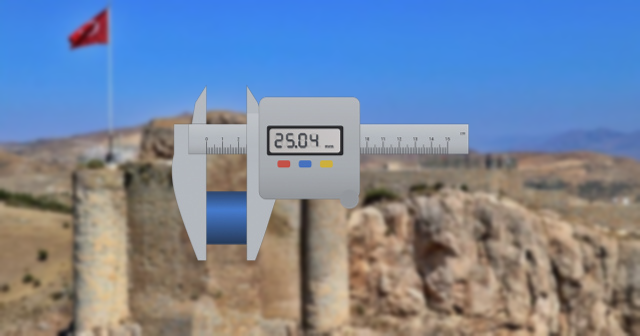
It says 25.04
